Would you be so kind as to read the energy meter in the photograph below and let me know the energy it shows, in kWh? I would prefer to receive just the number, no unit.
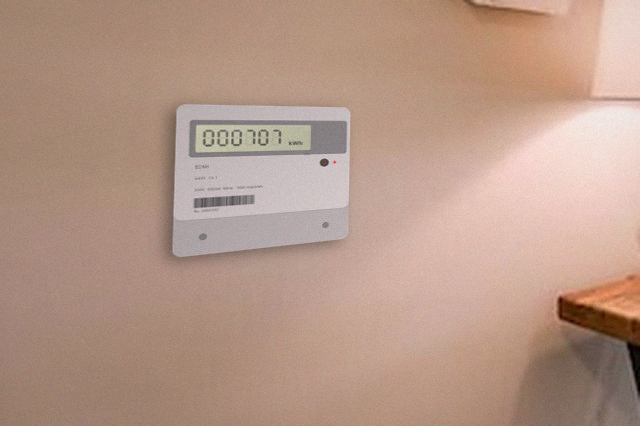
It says 707
